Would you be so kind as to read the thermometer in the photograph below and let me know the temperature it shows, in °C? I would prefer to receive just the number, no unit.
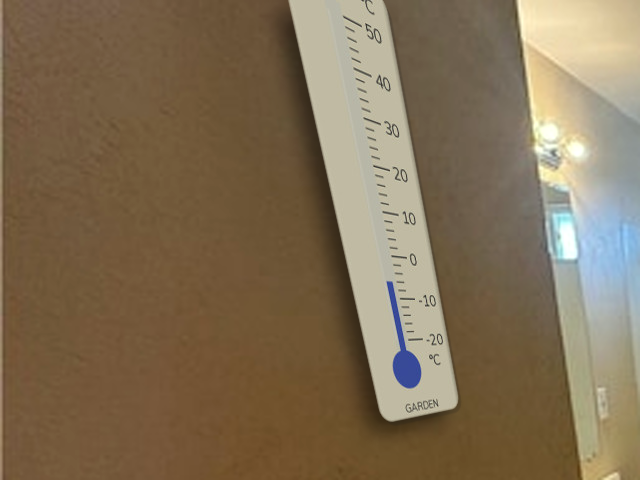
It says -6
